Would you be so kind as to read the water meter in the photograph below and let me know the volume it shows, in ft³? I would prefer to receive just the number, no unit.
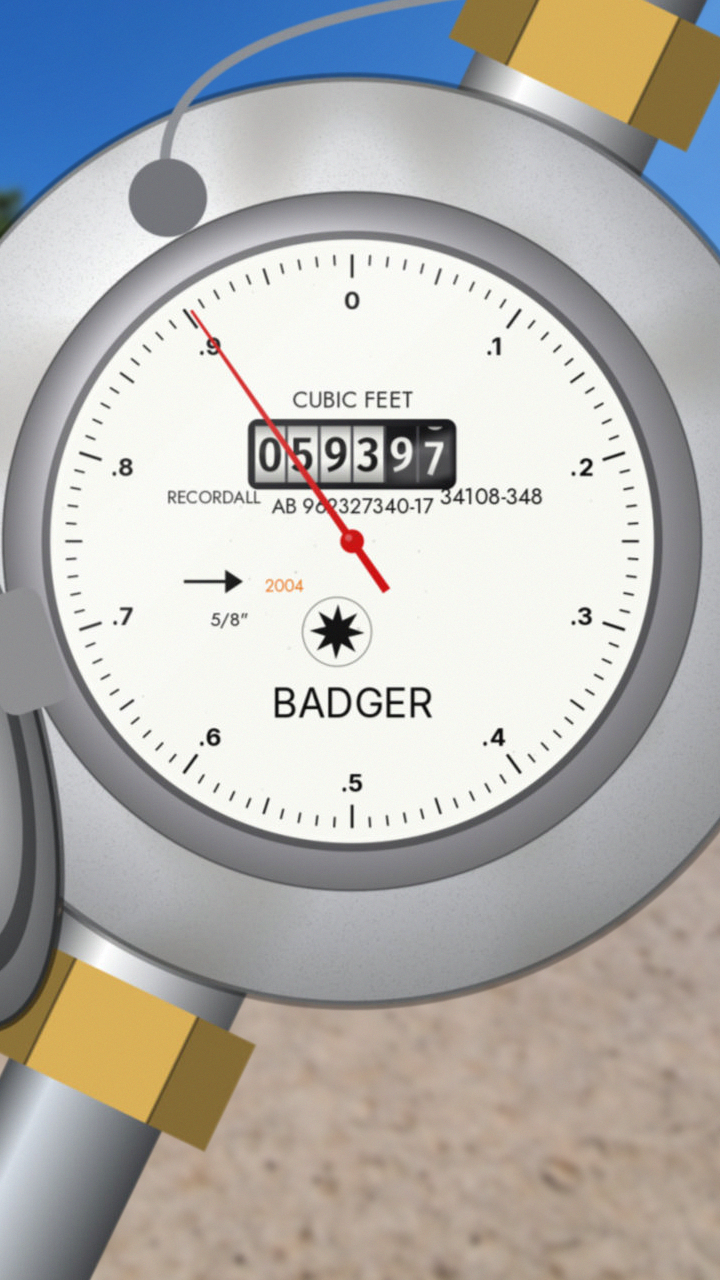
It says 59396.90
